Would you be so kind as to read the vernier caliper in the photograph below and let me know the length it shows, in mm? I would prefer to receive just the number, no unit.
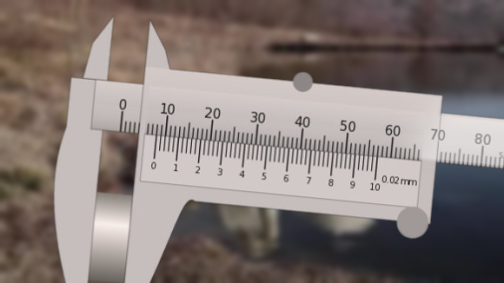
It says 8.0
